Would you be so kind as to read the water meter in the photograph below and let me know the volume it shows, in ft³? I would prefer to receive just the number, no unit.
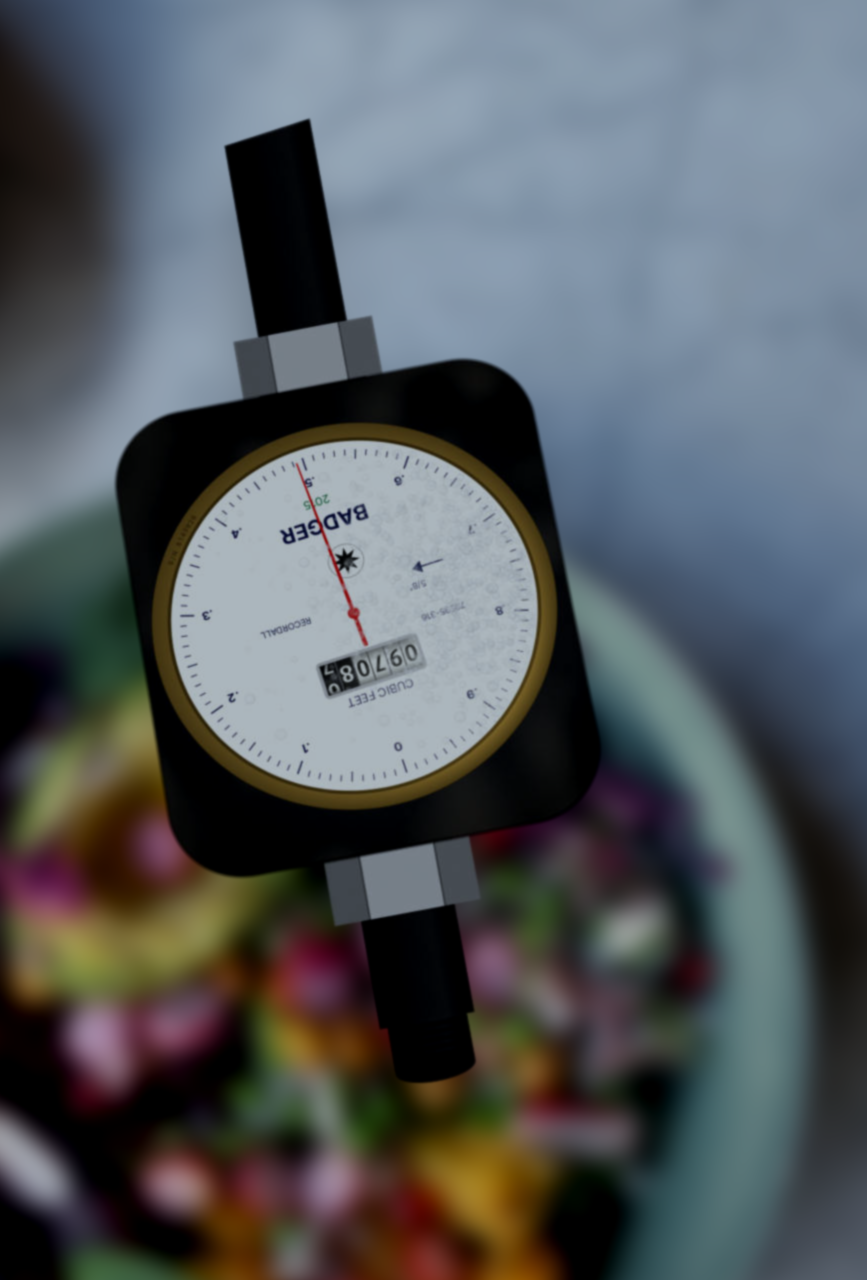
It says 97086.49
